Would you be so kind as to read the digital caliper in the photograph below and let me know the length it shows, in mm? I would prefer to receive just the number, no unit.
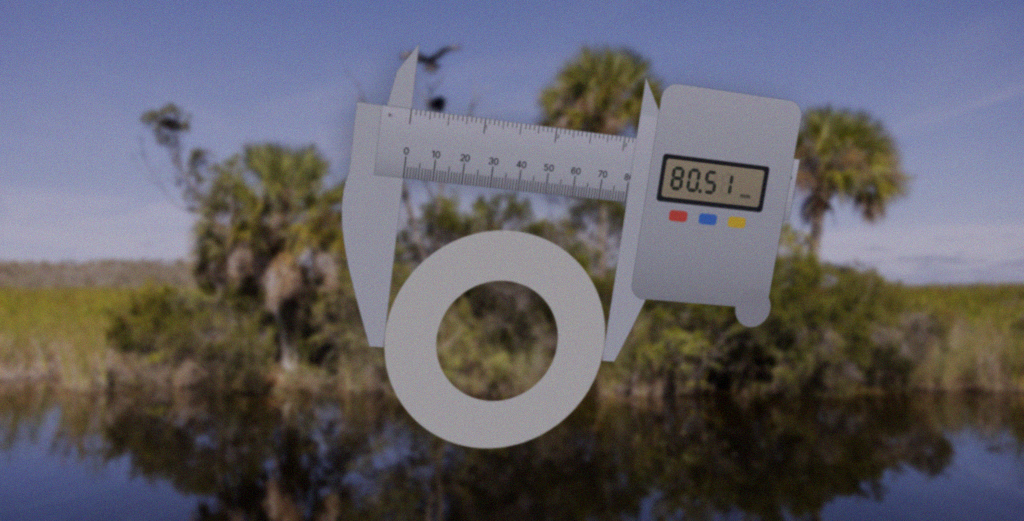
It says 80.51
